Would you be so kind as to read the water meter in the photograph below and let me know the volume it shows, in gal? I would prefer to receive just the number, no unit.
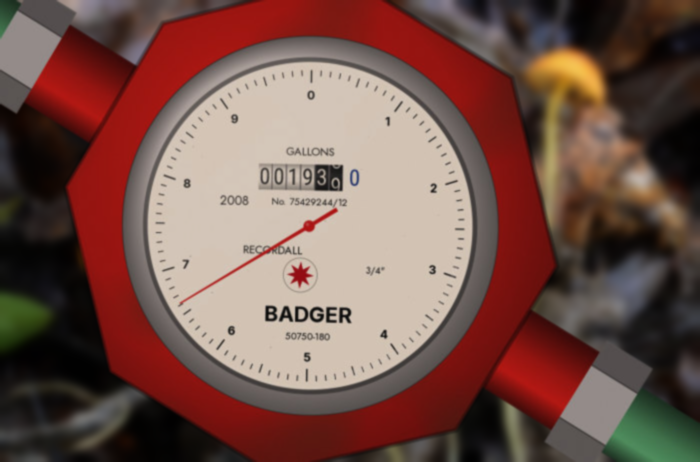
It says 19386.6
